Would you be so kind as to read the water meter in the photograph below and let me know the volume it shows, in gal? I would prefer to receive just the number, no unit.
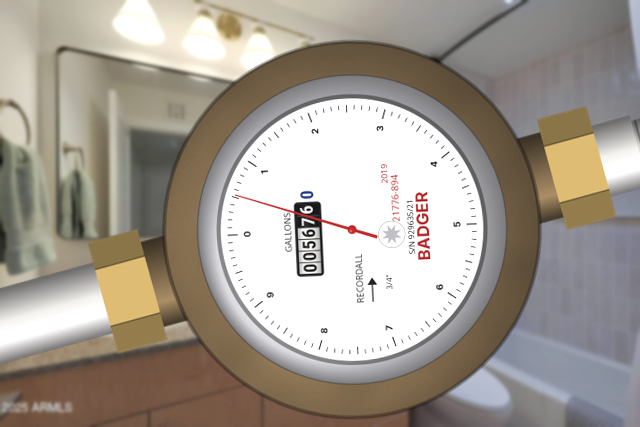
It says 56760.5
